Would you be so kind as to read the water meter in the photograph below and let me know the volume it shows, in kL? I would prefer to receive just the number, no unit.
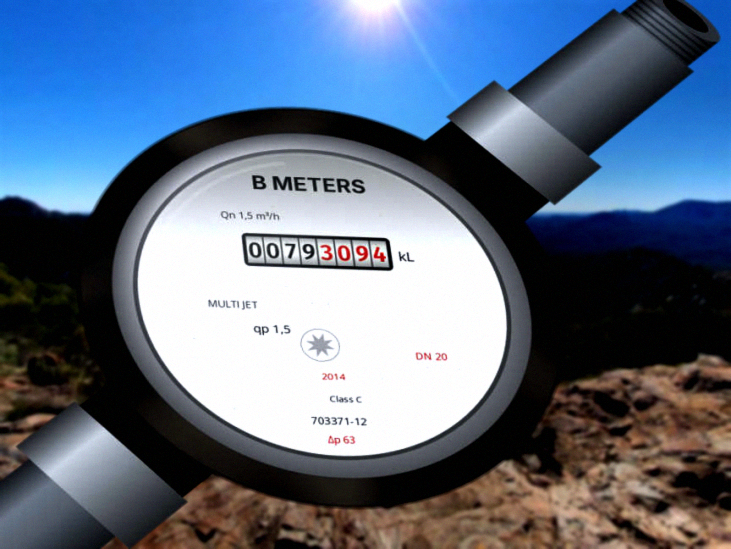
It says 79.3094
